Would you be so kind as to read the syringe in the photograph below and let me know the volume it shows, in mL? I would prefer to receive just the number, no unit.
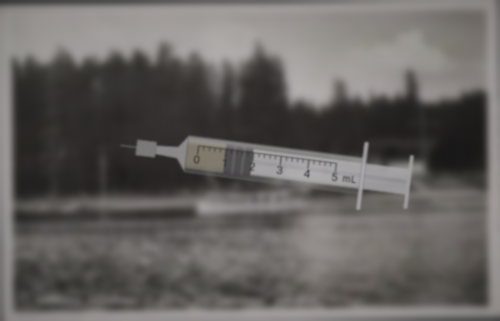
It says 1
